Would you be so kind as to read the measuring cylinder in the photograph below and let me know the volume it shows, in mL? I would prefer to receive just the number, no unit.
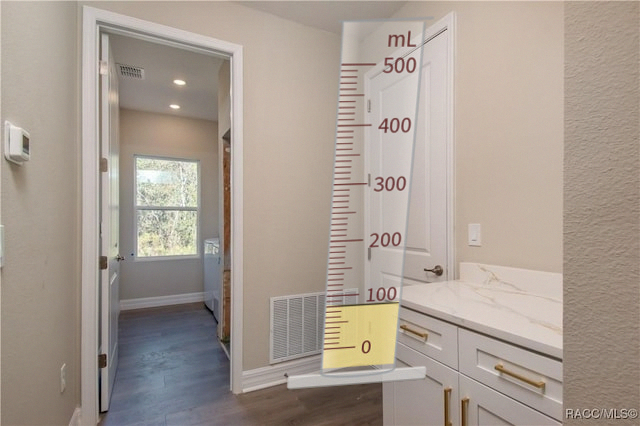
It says 80
